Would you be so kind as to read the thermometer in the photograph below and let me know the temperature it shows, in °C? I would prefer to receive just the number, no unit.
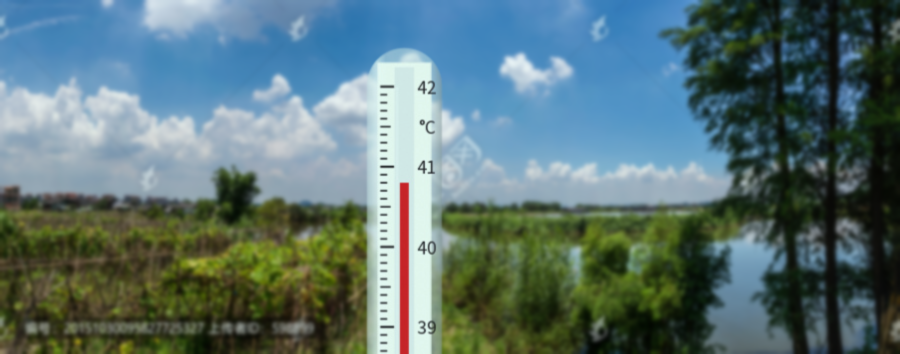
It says 40.8
